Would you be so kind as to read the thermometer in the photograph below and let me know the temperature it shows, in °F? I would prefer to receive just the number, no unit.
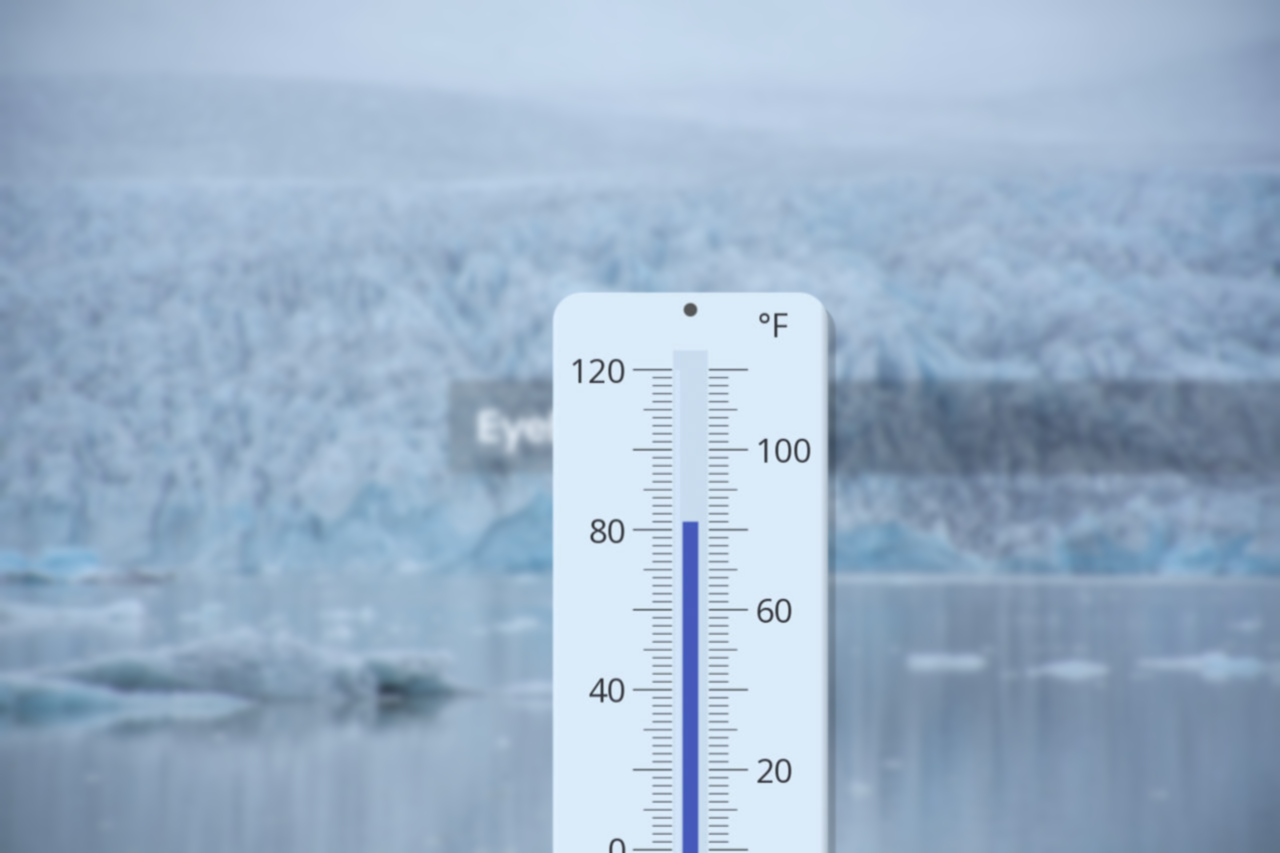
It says 82
